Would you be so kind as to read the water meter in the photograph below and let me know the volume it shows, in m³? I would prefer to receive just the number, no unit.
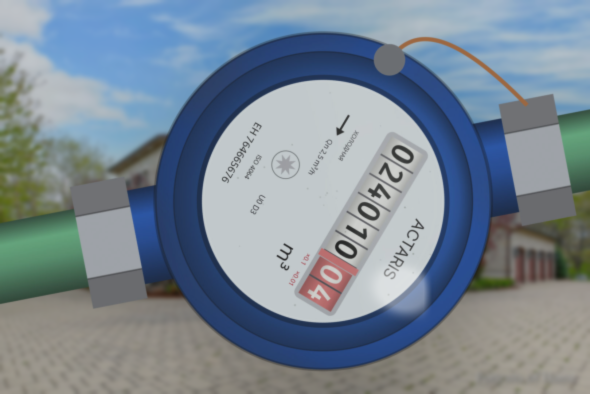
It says 24010.04
